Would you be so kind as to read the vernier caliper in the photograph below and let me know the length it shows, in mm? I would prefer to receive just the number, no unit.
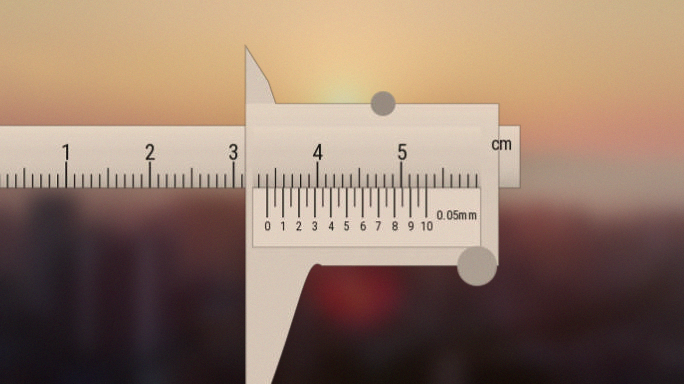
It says 34.0
